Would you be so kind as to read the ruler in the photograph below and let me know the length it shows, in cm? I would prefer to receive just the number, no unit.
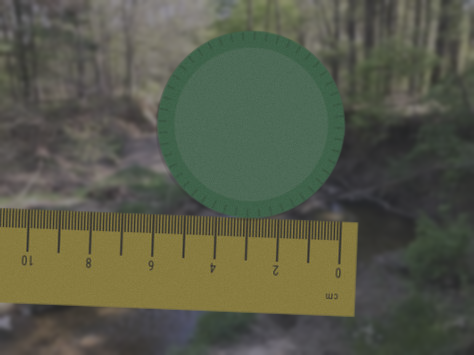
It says 6
